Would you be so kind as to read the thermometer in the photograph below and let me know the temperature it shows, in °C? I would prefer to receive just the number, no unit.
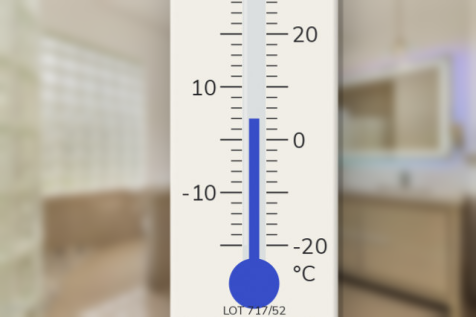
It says 4
